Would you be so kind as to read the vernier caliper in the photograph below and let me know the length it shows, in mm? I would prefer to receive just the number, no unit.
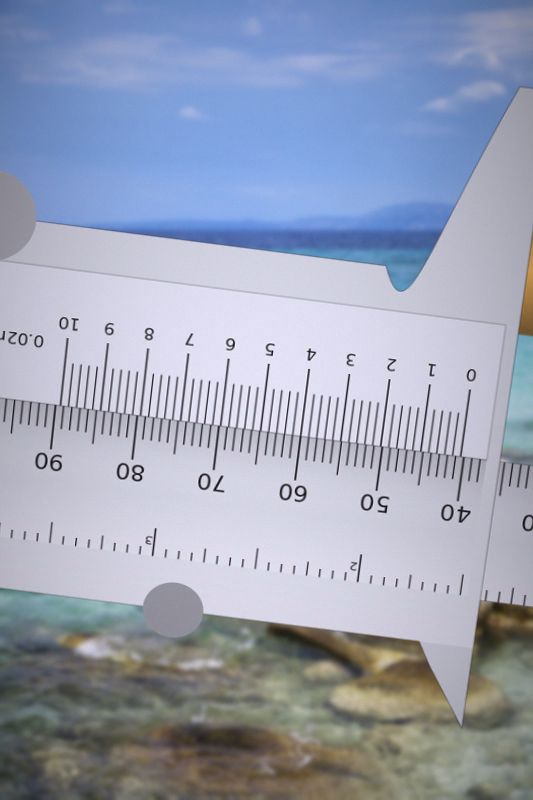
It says 40.4
